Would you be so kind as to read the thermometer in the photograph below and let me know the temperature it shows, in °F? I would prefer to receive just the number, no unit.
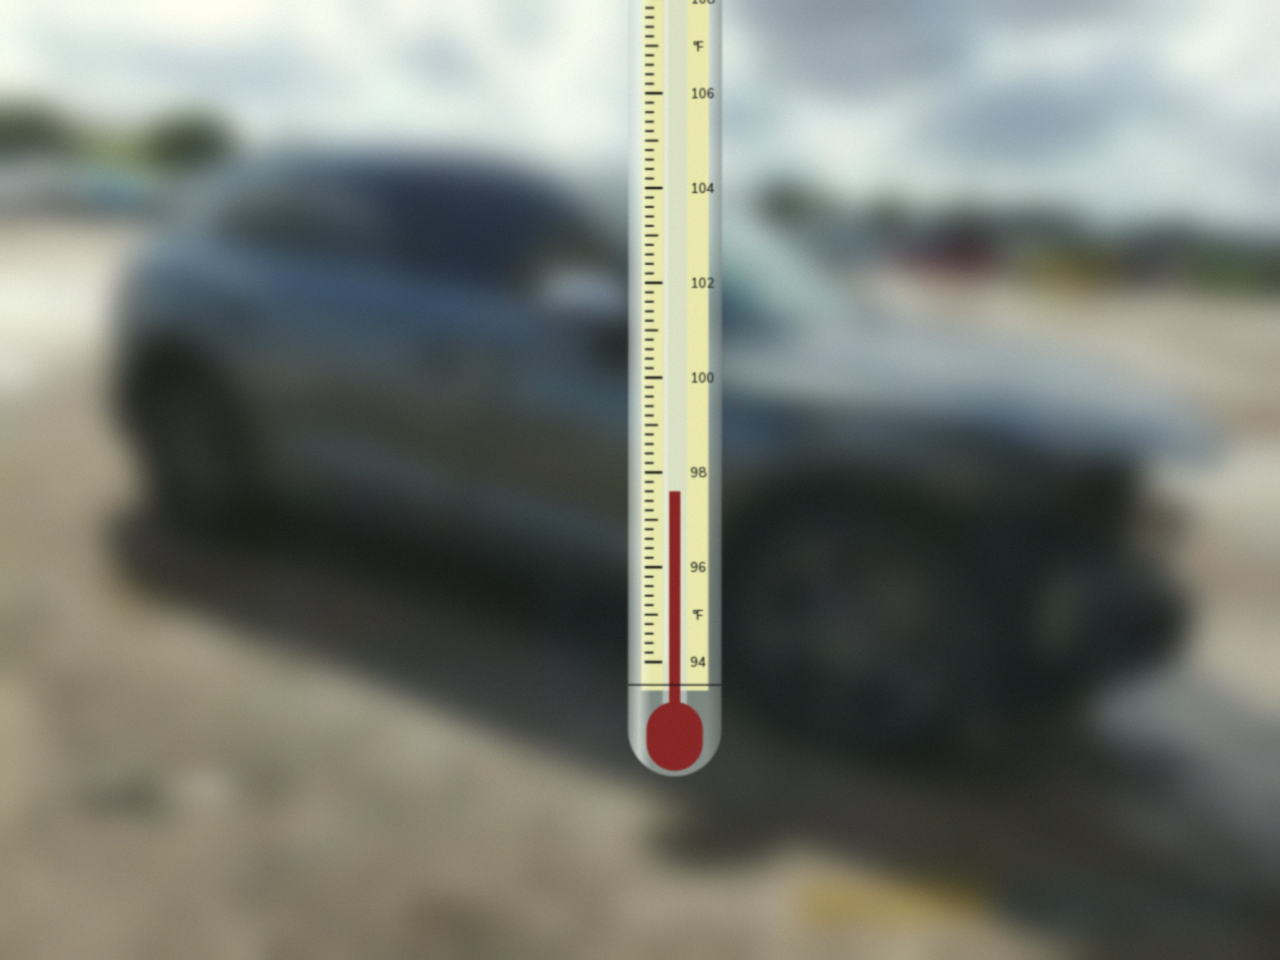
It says 97.6
